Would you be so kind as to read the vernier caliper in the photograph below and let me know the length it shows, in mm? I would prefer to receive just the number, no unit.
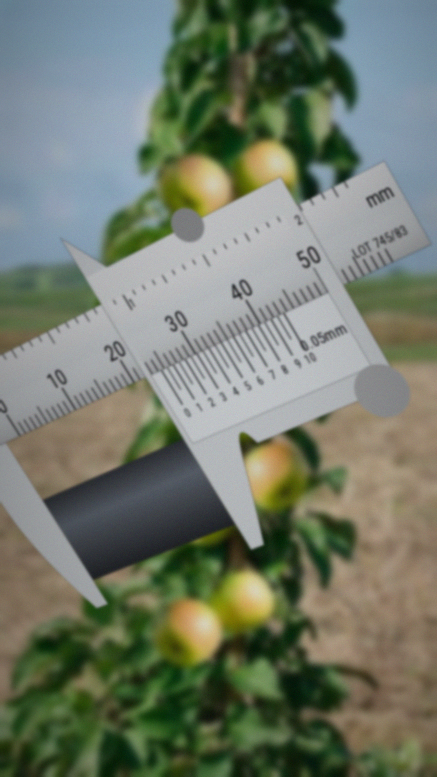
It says 24.5
